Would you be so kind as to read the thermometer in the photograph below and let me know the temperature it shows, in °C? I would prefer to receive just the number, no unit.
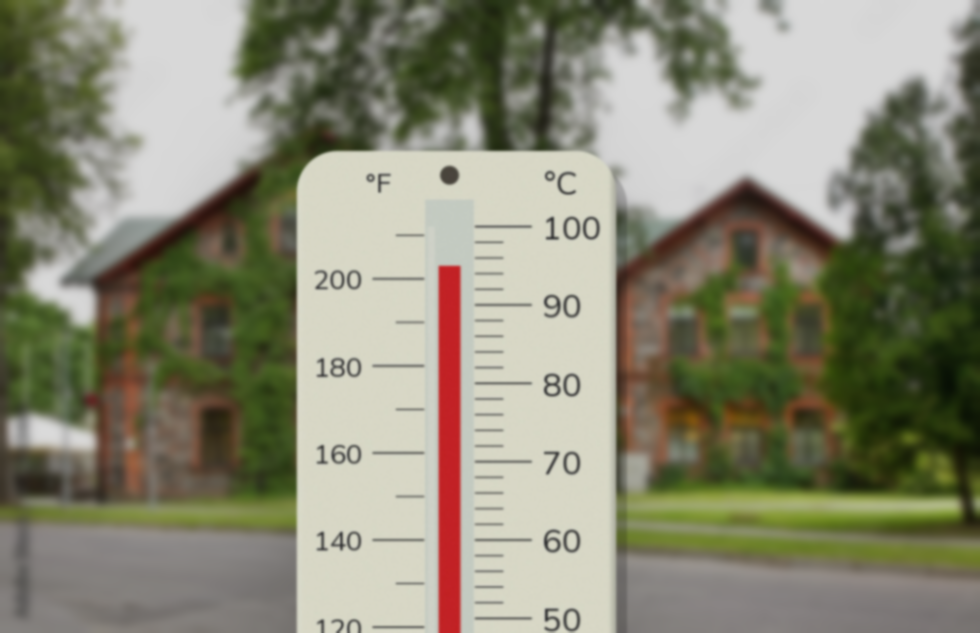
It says 95
